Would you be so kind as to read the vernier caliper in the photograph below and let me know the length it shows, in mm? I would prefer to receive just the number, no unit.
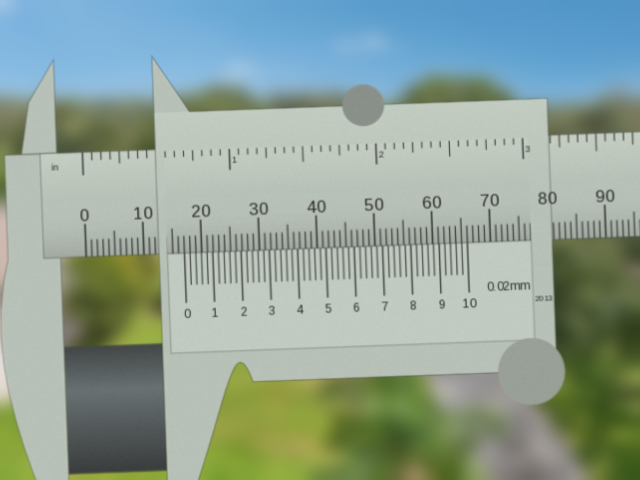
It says 17.0
